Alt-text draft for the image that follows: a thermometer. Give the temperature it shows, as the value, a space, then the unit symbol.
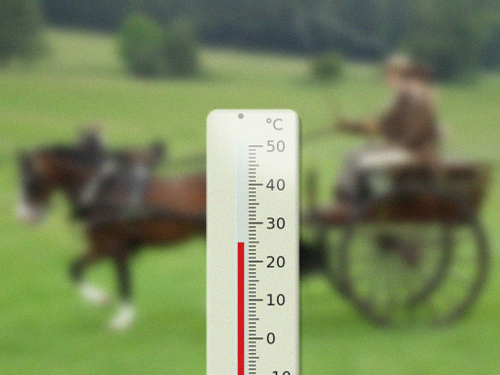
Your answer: 25 °C
